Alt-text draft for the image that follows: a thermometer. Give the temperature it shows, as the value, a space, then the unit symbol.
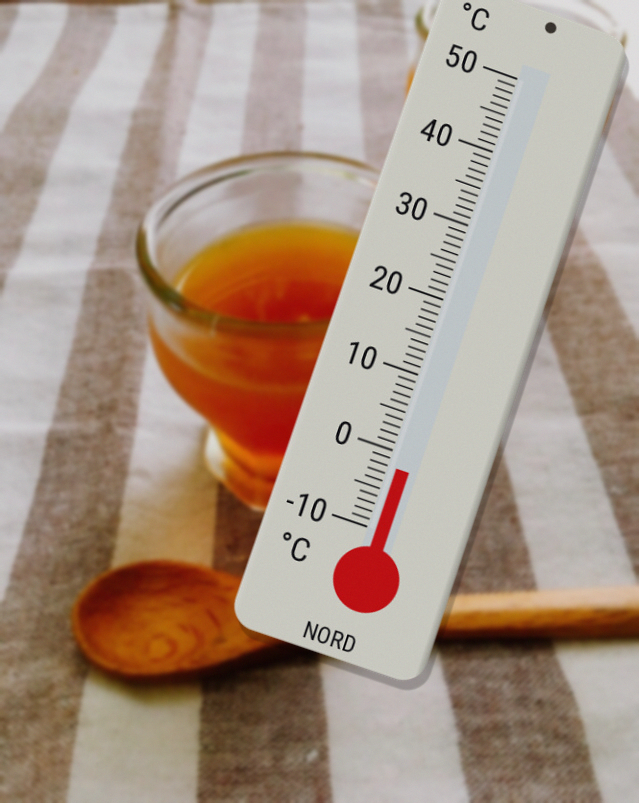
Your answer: -2 °C
